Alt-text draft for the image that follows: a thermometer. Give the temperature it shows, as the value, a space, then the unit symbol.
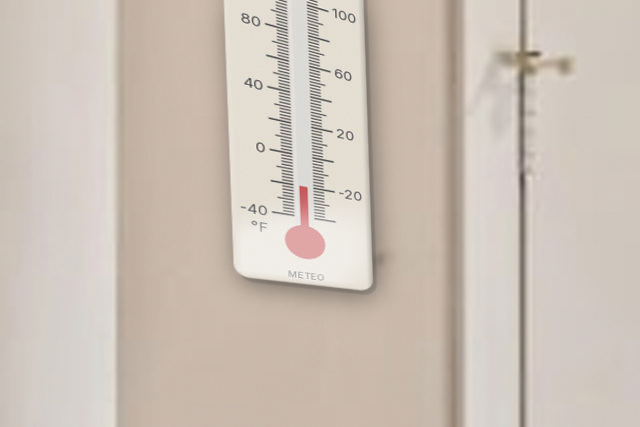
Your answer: -20 °F
